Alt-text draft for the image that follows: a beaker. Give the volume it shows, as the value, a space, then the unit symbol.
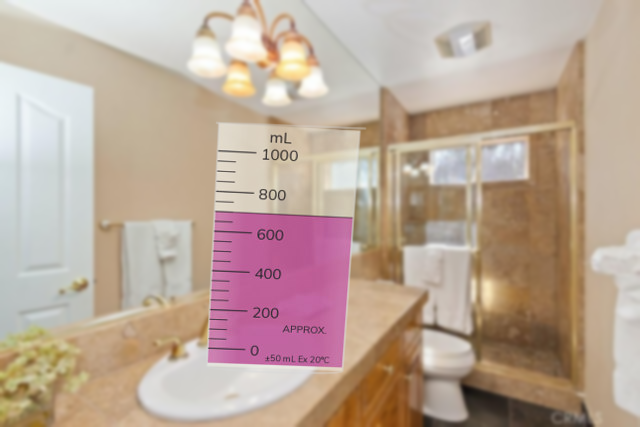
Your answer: 700 mL
